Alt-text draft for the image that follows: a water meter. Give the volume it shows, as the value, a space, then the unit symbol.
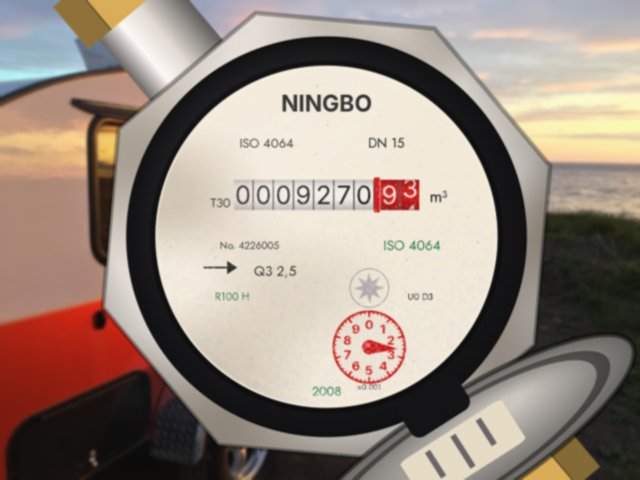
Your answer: 9270.932 m³
